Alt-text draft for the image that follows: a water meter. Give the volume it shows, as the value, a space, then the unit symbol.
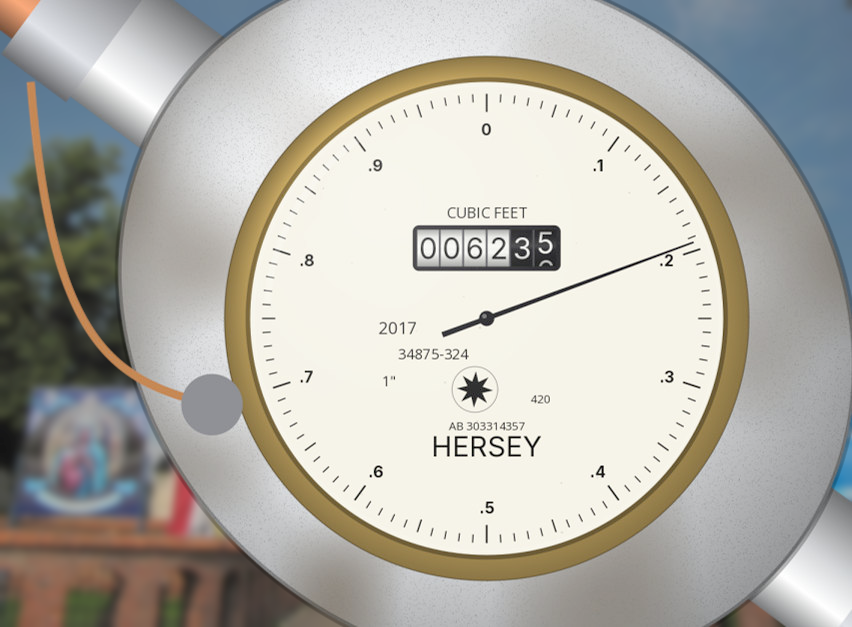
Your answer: 6235.19 ft³
